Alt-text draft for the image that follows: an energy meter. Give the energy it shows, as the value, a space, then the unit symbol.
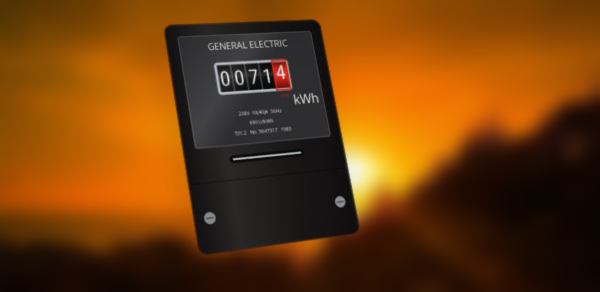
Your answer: 71.4 kWh
